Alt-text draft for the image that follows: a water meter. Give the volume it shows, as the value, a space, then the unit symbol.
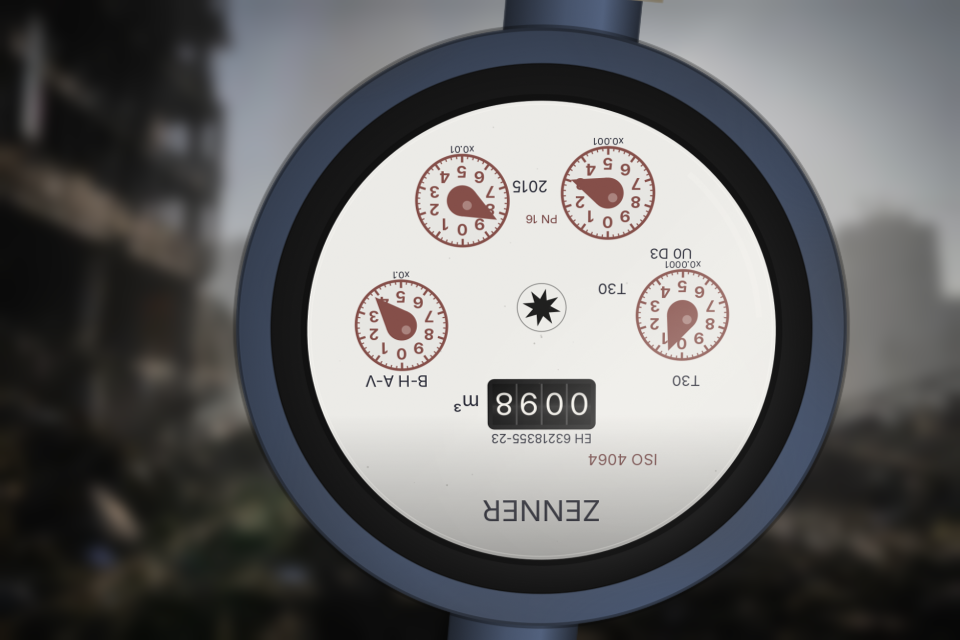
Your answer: 98.3830 m³
